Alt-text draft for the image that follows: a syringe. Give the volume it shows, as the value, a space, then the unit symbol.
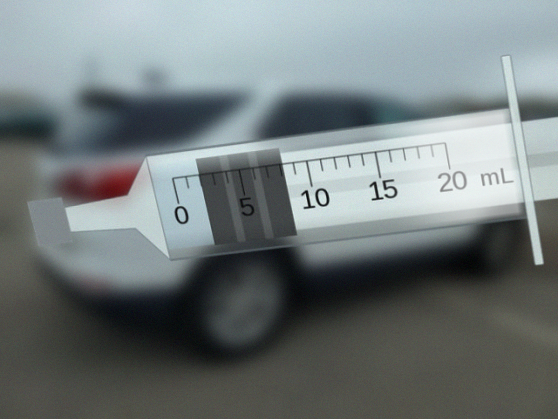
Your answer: 2 mL
